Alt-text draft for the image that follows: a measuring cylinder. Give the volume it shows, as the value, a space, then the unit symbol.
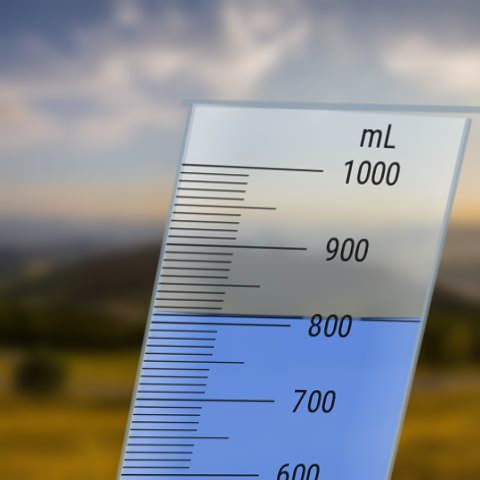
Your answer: 810 mL
